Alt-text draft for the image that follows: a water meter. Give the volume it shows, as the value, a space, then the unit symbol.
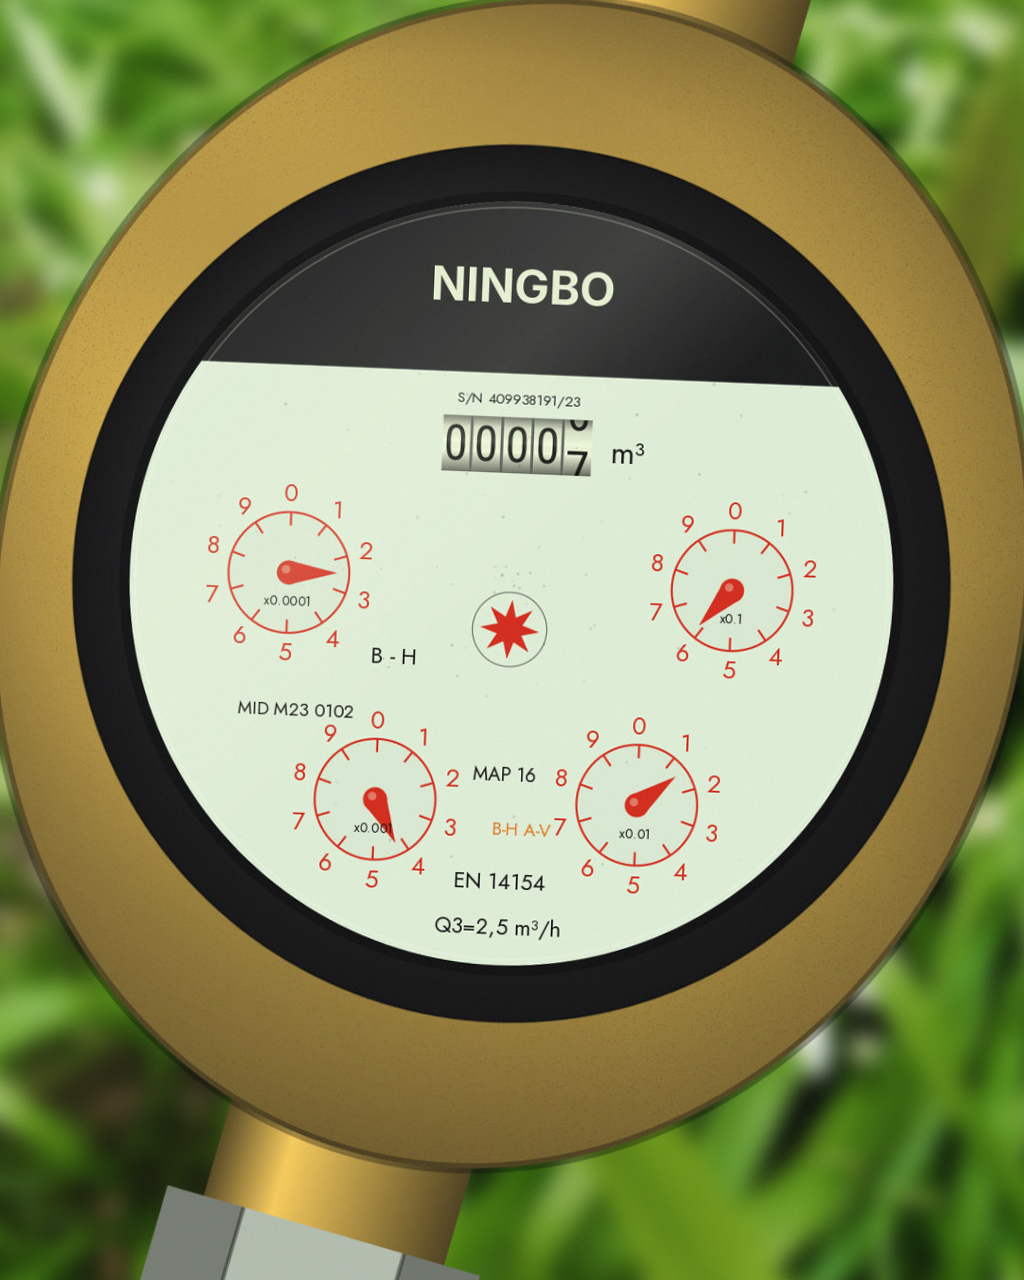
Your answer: 6.6142 m³
